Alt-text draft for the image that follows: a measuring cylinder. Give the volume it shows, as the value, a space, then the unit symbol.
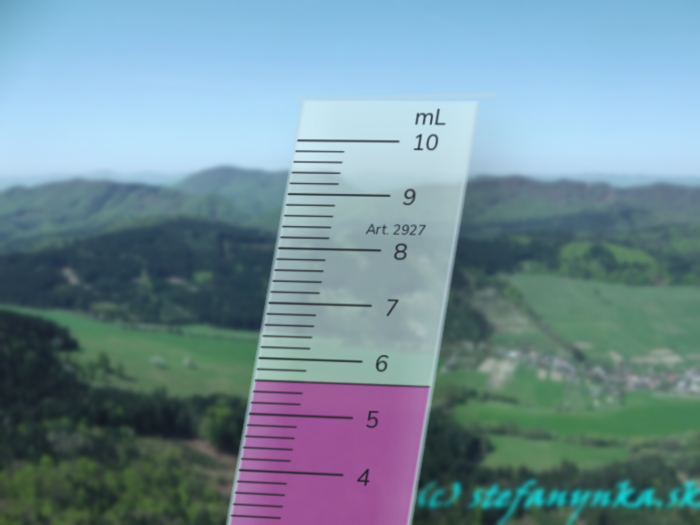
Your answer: 5.6 mL
